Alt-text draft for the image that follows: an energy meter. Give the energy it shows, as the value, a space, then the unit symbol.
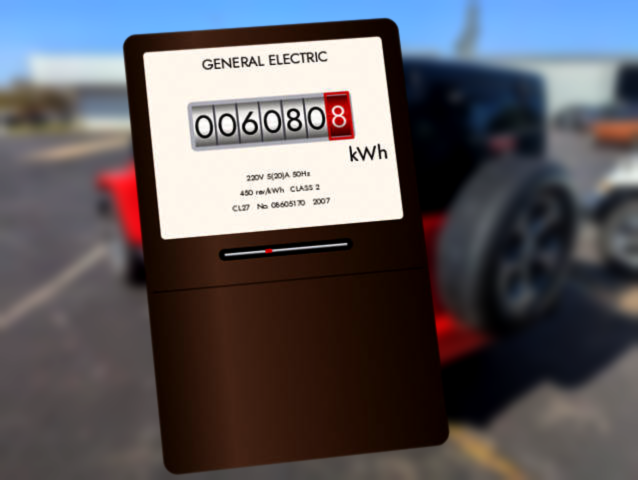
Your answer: 6080.8 kWh
